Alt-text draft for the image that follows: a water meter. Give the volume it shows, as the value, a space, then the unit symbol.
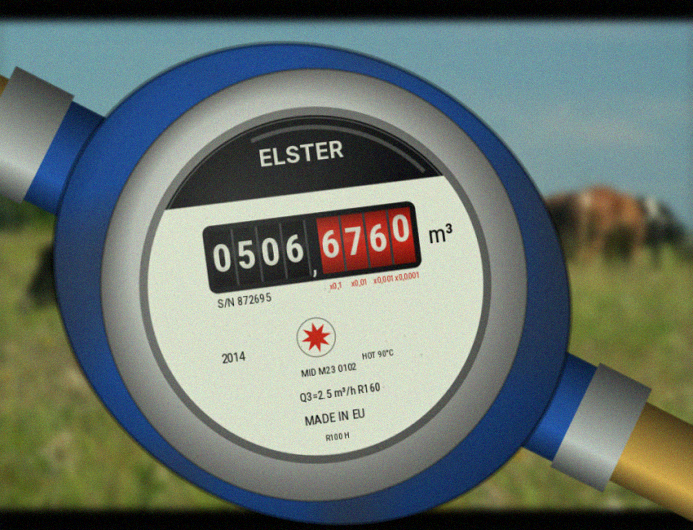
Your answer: 506.6760 m³
